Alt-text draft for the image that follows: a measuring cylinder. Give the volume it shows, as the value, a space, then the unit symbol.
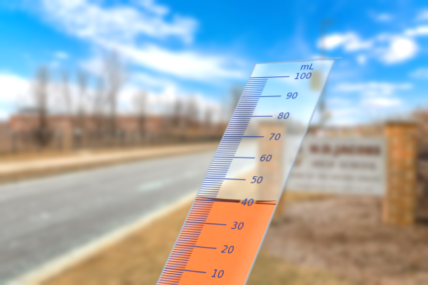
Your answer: 40 mL
